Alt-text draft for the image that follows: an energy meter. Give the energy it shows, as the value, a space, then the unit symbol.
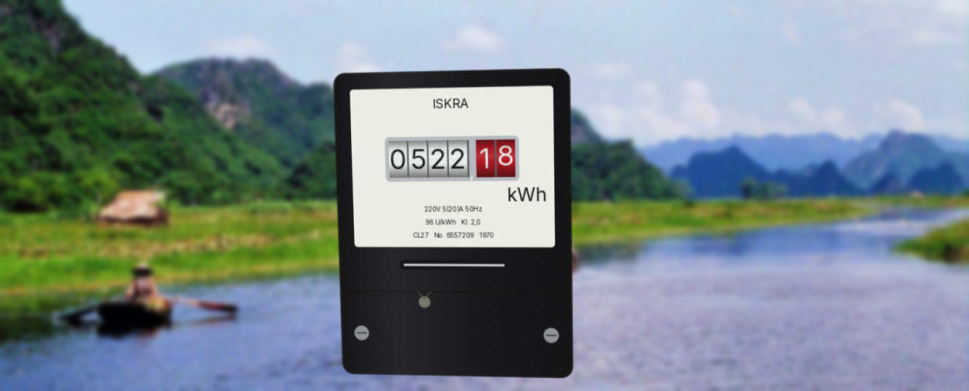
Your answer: 522.18 kWh
